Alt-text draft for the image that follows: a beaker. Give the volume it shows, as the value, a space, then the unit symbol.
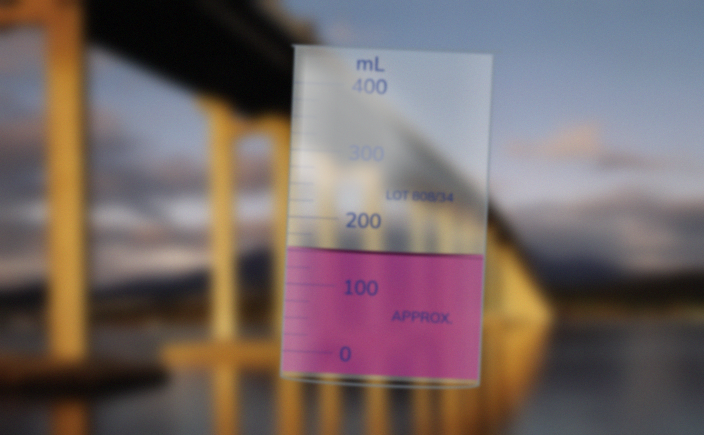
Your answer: 150 mL
